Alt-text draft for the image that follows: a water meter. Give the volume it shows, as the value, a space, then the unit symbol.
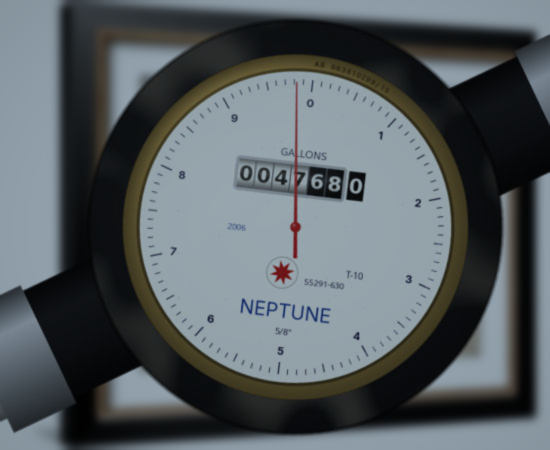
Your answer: 47679.8 gal
